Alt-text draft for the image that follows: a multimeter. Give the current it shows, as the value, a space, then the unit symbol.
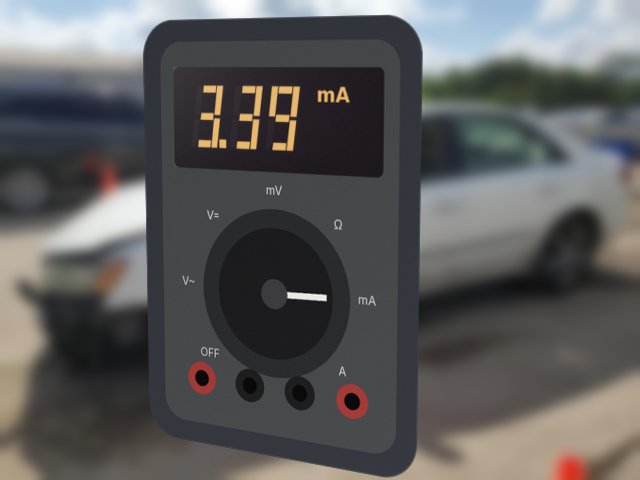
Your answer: 3.39 mA
